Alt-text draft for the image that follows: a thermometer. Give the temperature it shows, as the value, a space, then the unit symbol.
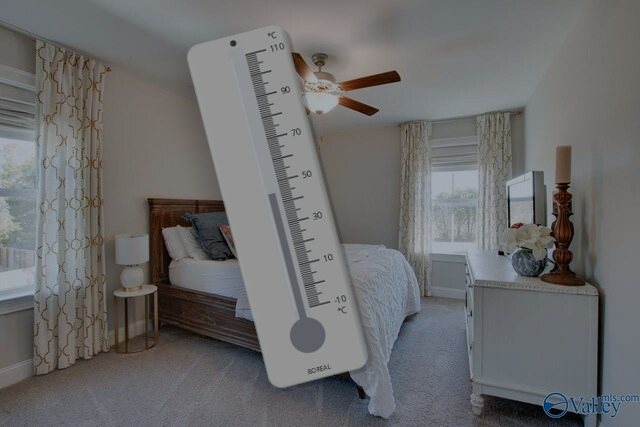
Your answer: 45 °C
